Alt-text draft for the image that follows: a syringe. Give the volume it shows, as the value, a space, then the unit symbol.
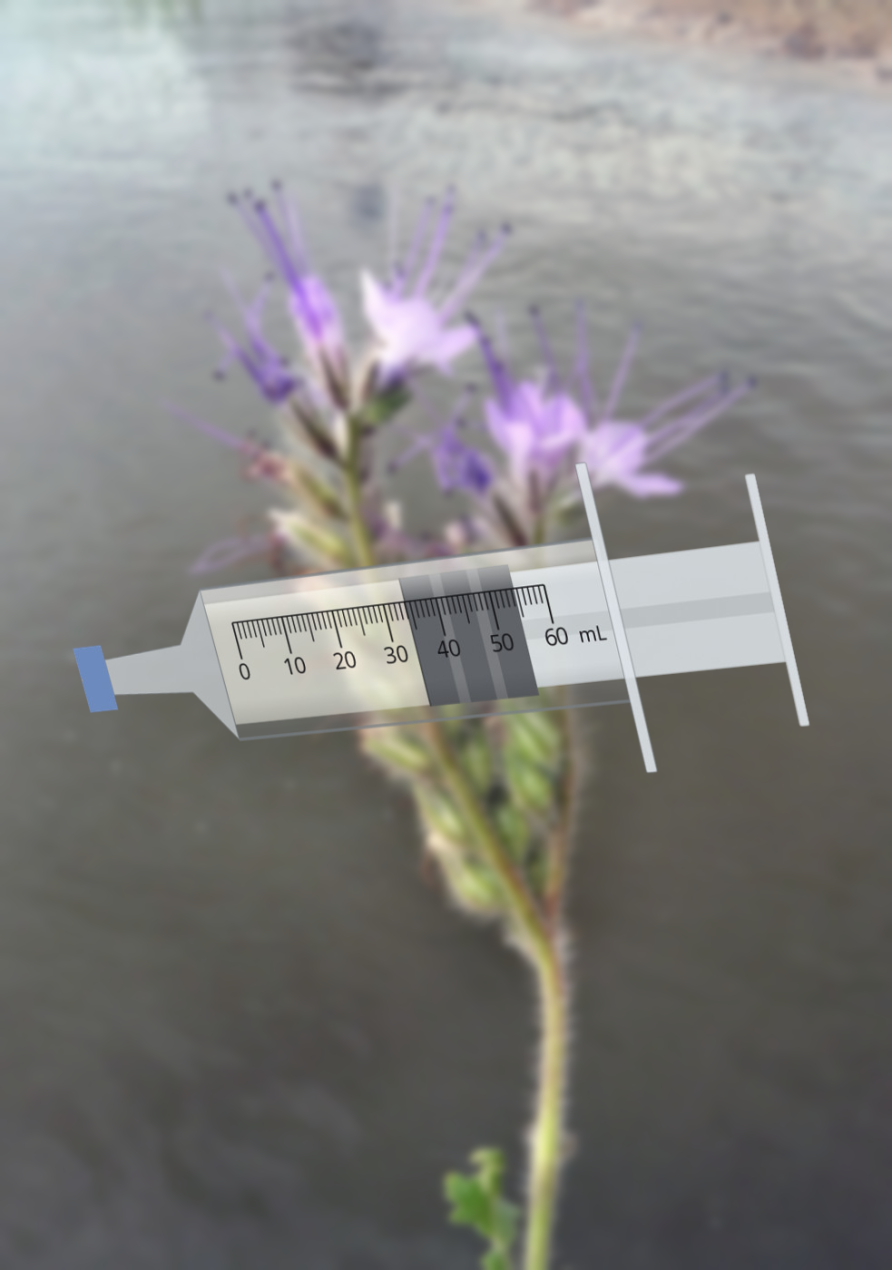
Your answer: 34 mL
